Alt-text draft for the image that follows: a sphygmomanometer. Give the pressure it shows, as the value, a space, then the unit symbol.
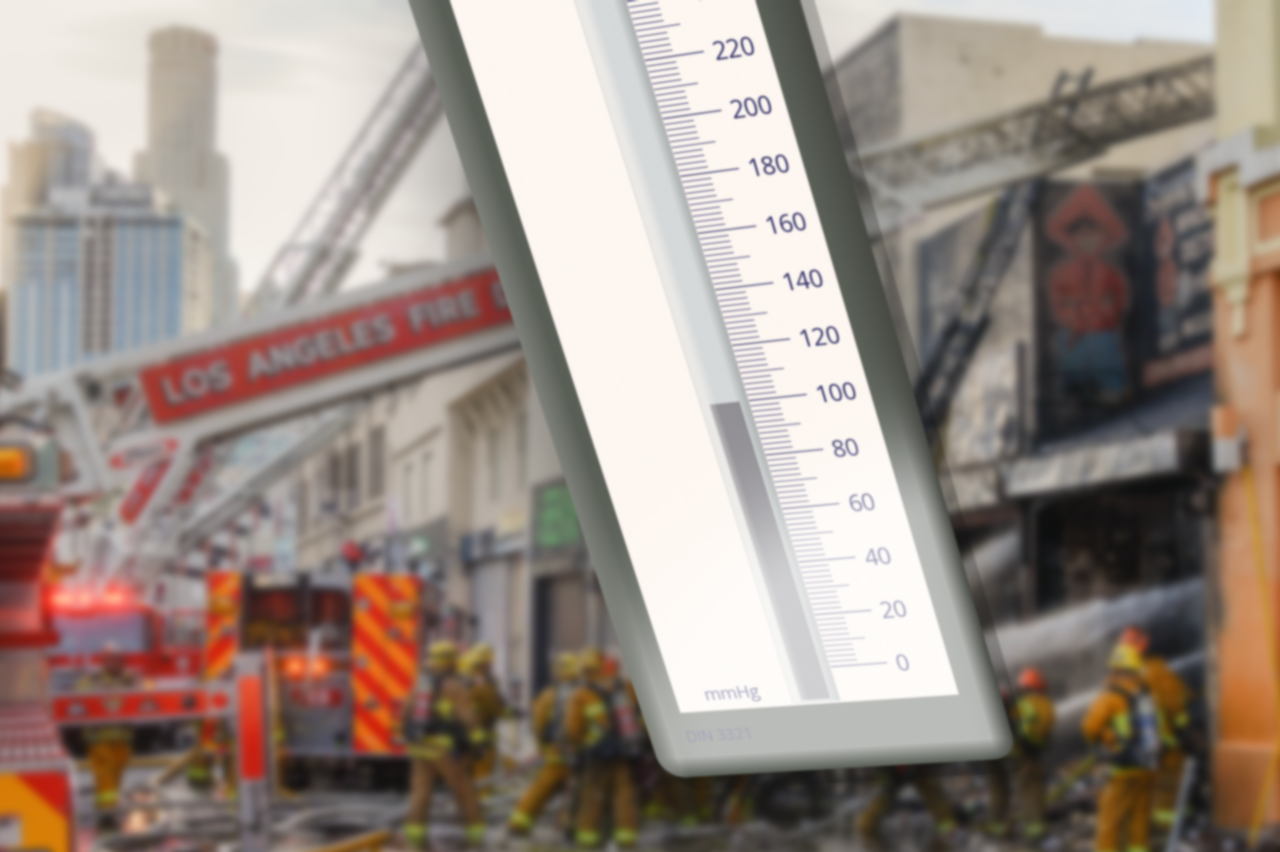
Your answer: 100 mmHg
